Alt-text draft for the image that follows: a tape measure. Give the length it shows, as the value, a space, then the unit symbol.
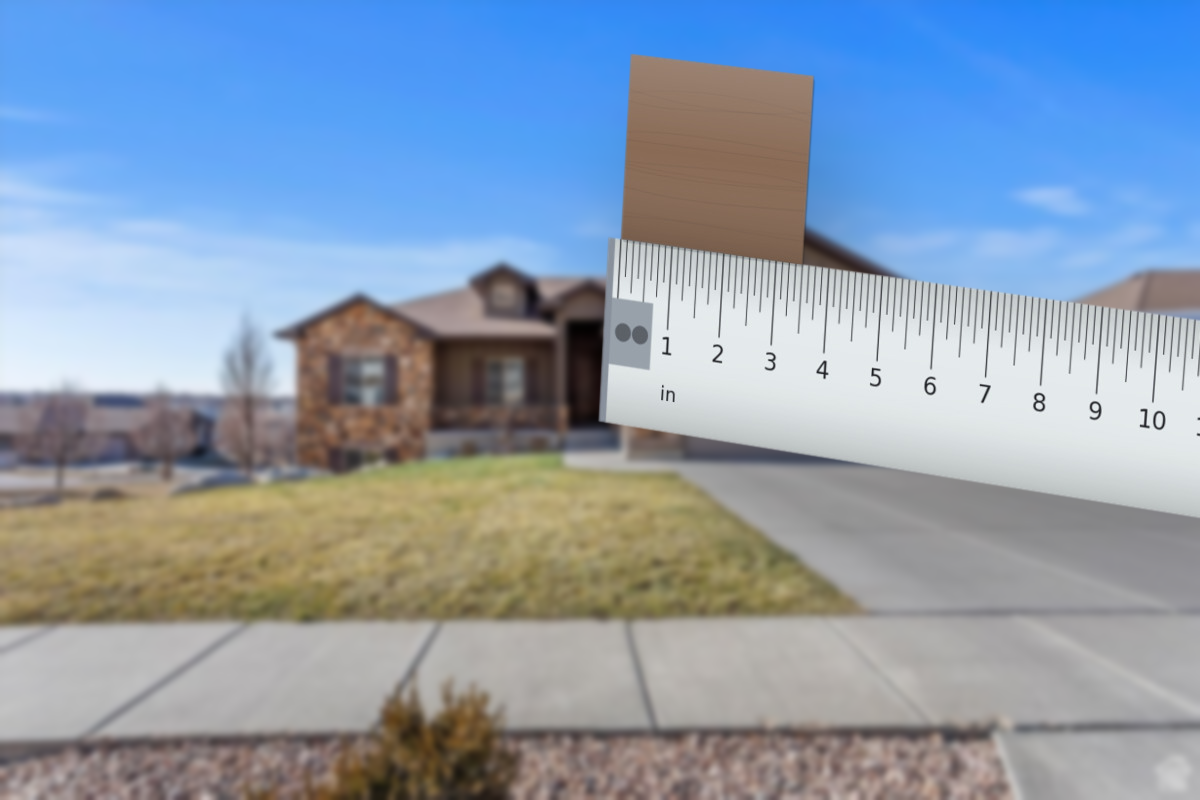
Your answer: 3.5 in
